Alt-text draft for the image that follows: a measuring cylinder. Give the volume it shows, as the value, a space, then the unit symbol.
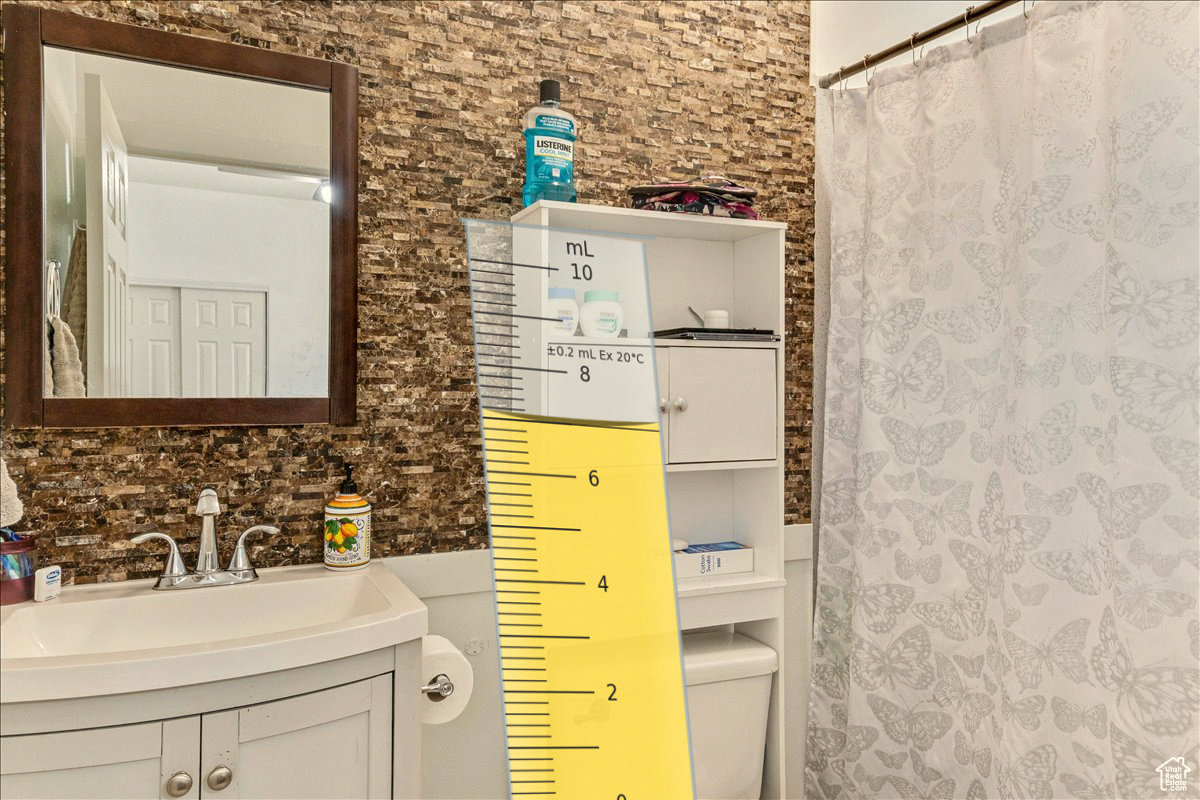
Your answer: 7 mL
